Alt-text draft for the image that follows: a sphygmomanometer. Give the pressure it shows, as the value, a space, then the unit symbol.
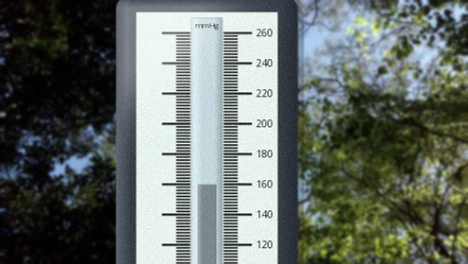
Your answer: 160 mmHg
